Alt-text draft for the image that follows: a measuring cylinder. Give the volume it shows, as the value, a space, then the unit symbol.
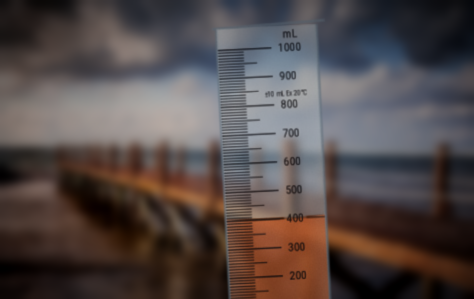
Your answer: 400 mL
